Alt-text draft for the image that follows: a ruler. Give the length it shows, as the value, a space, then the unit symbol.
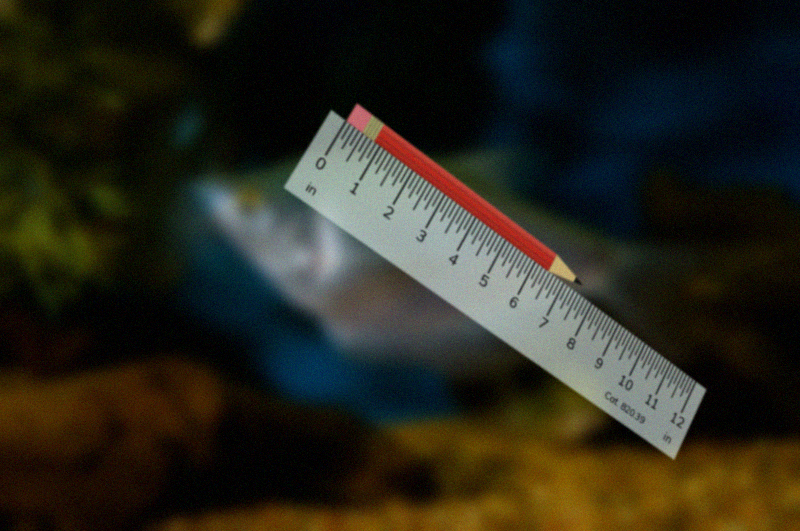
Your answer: 7.5 in
